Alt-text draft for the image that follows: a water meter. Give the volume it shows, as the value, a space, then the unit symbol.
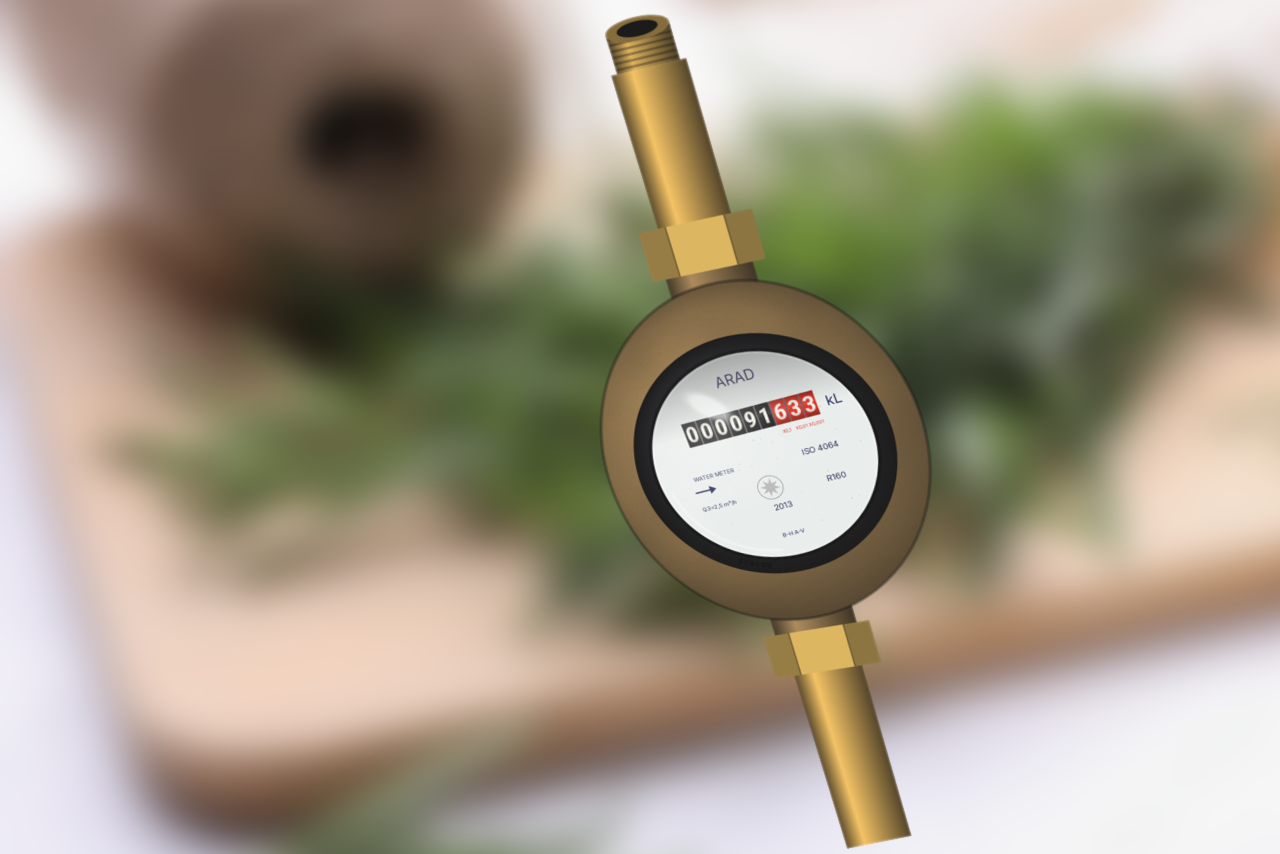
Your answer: 91.633 kL
